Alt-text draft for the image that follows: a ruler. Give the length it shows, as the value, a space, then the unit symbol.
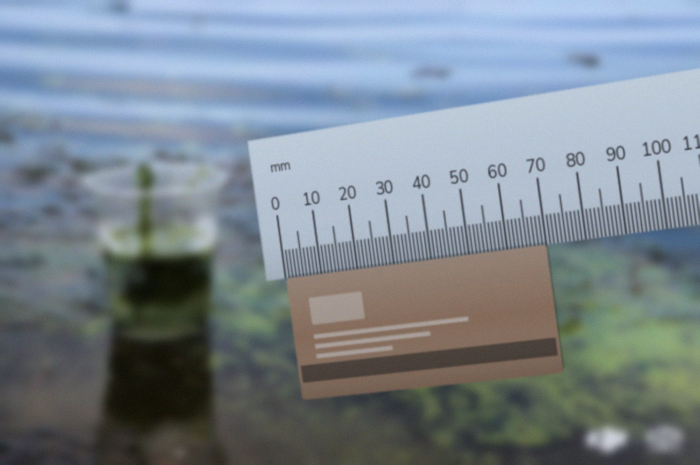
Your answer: 70 mm
